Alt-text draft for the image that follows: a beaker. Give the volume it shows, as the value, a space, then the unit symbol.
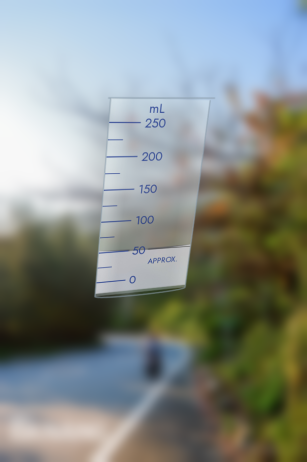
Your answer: 50 mL
